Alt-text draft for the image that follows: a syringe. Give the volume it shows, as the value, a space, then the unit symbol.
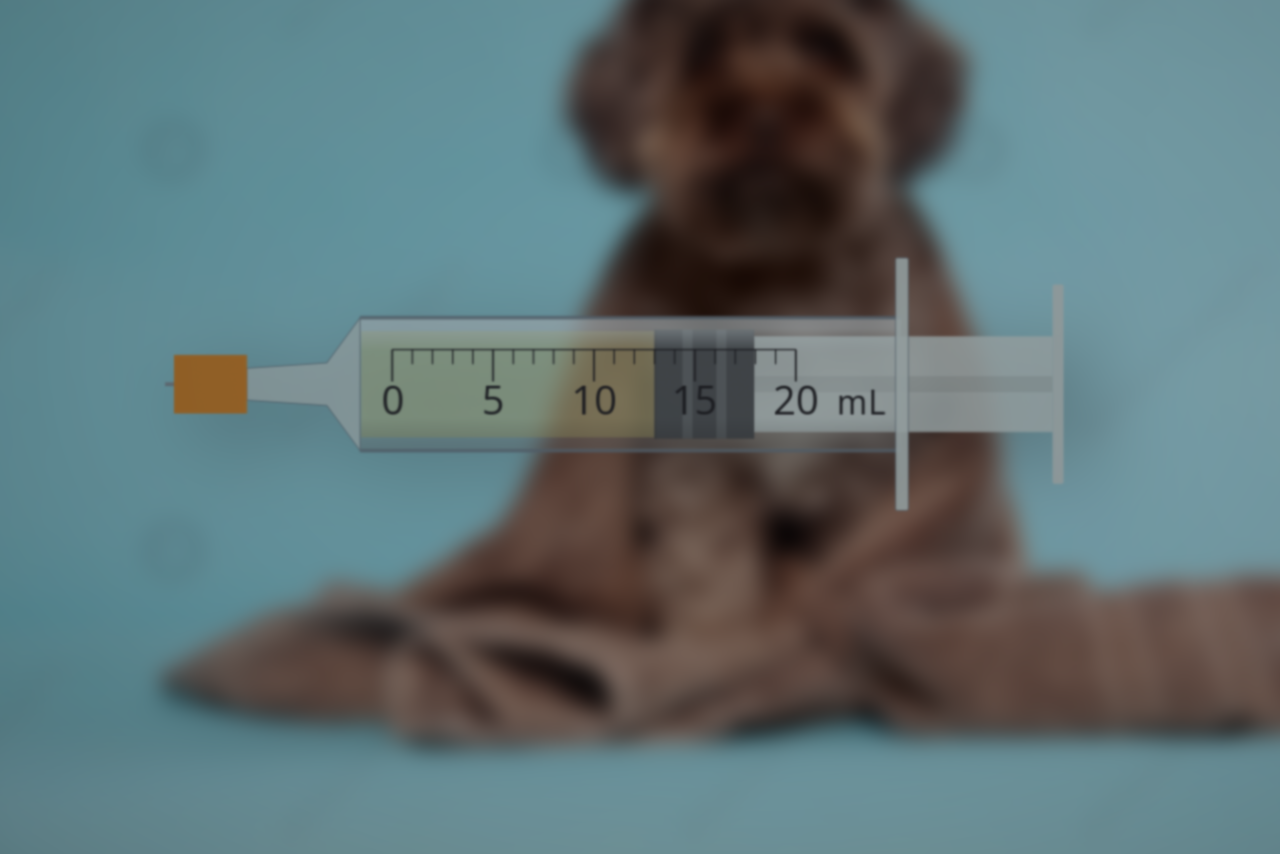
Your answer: 13 mL
